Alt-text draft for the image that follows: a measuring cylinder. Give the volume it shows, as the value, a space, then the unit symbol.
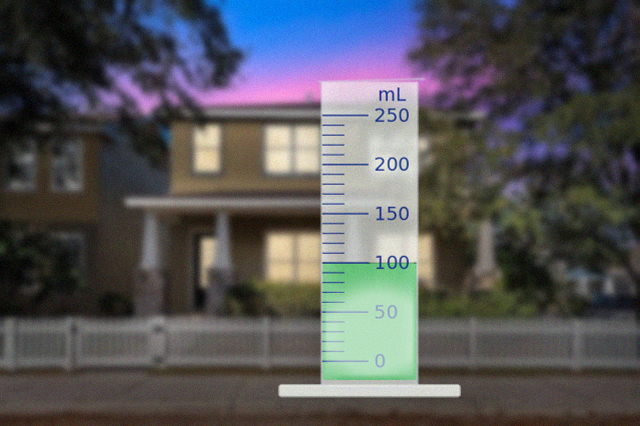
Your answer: 100 mL
